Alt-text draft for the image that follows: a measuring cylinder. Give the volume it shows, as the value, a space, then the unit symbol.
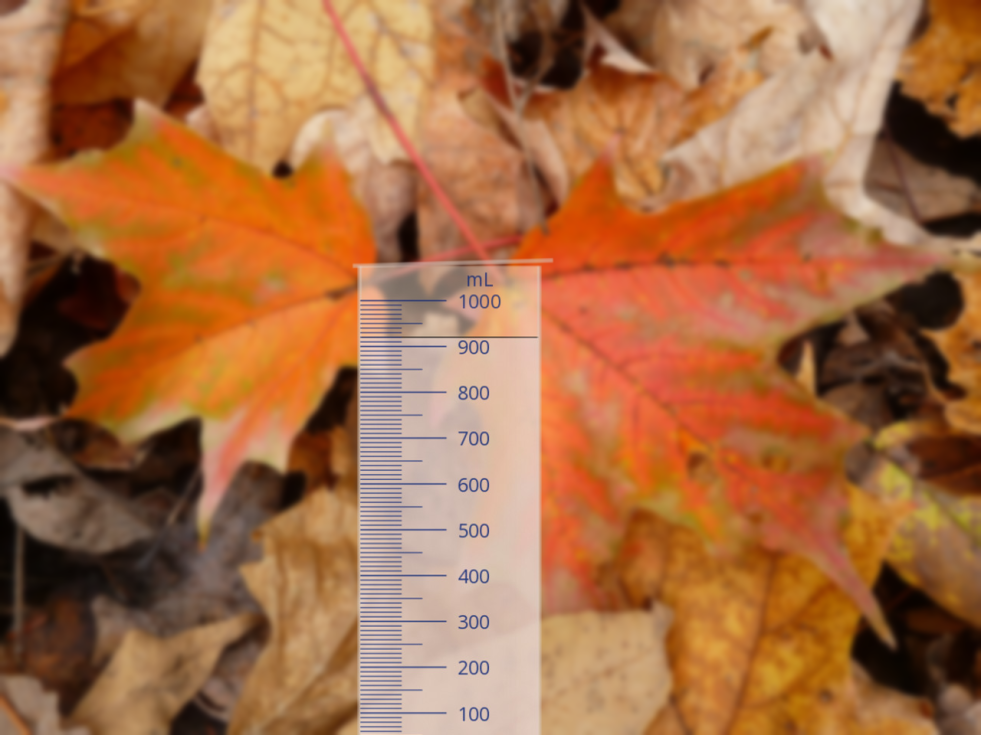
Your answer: 920 mL
